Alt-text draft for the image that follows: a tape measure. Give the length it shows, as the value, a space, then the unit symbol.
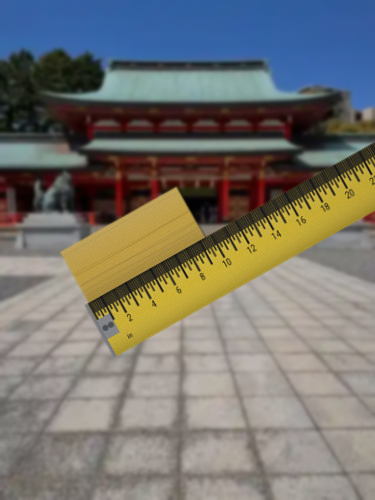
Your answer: 9.5 in
